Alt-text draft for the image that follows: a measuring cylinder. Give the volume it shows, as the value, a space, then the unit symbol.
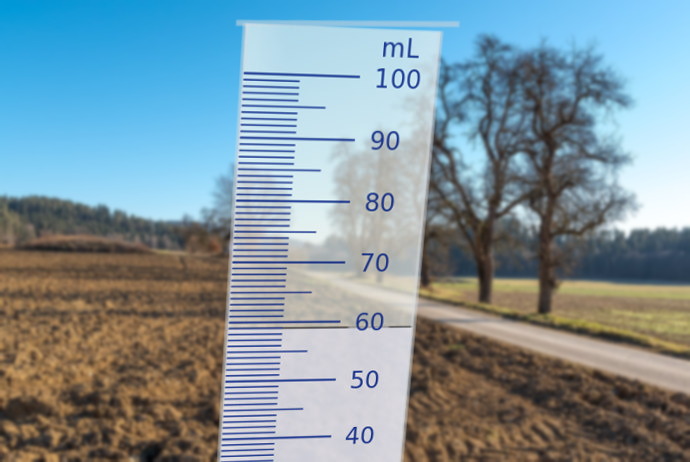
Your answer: 59 mL
